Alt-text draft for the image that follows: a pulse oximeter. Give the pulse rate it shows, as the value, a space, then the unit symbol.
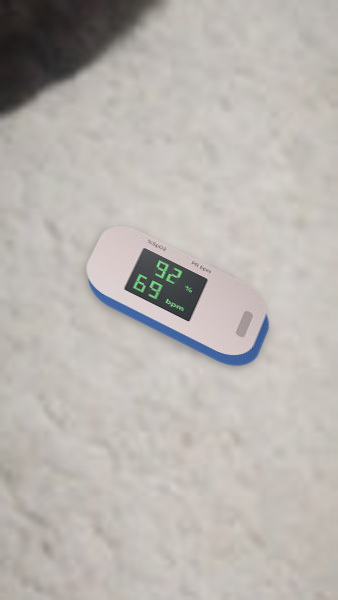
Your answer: 69 bpm
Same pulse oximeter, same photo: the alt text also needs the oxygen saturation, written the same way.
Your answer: 92 %
